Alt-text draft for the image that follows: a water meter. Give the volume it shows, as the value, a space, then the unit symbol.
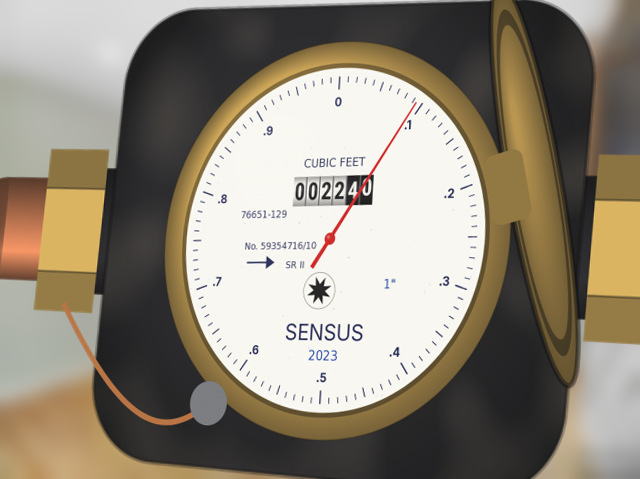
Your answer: 2240.09 ft³
